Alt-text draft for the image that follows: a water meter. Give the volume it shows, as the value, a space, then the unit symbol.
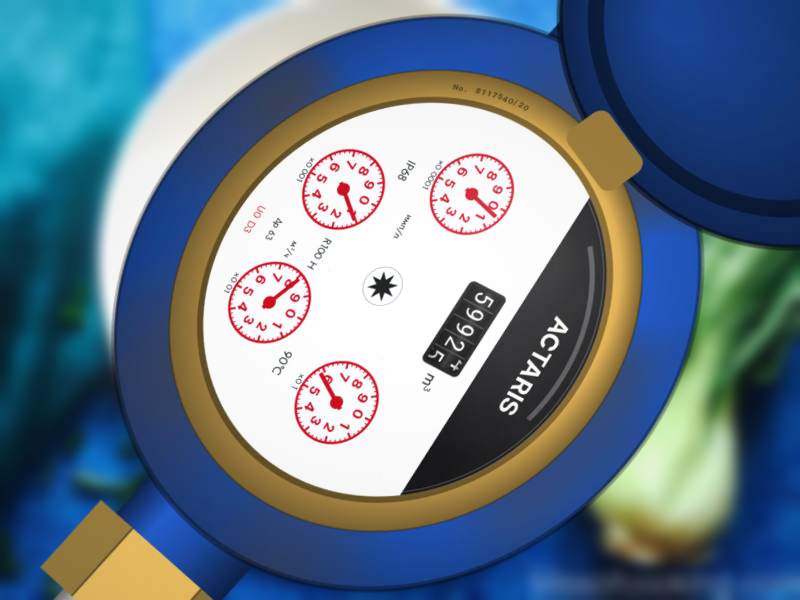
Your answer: 59924.5810 m³
